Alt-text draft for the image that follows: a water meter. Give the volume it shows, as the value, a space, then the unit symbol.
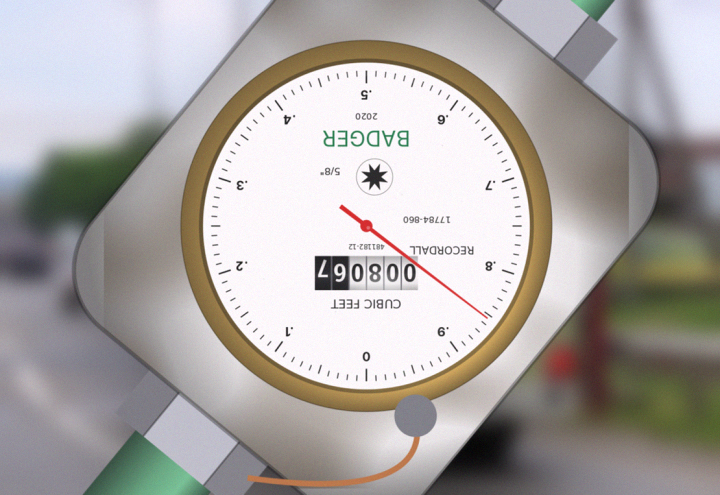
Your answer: 8066.85 ft³
